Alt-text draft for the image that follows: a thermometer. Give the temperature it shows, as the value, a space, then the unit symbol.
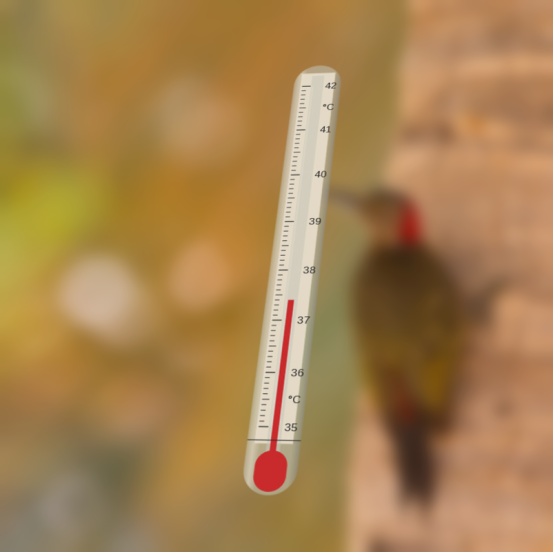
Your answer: 37.4 °C
